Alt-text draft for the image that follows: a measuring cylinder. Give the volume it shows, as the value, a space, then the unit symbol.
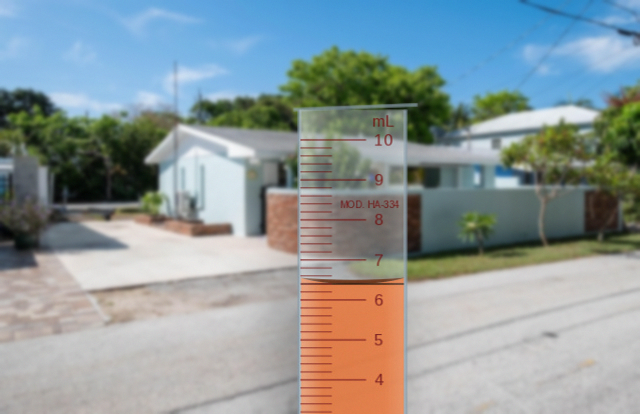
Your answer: 6.4 mL
